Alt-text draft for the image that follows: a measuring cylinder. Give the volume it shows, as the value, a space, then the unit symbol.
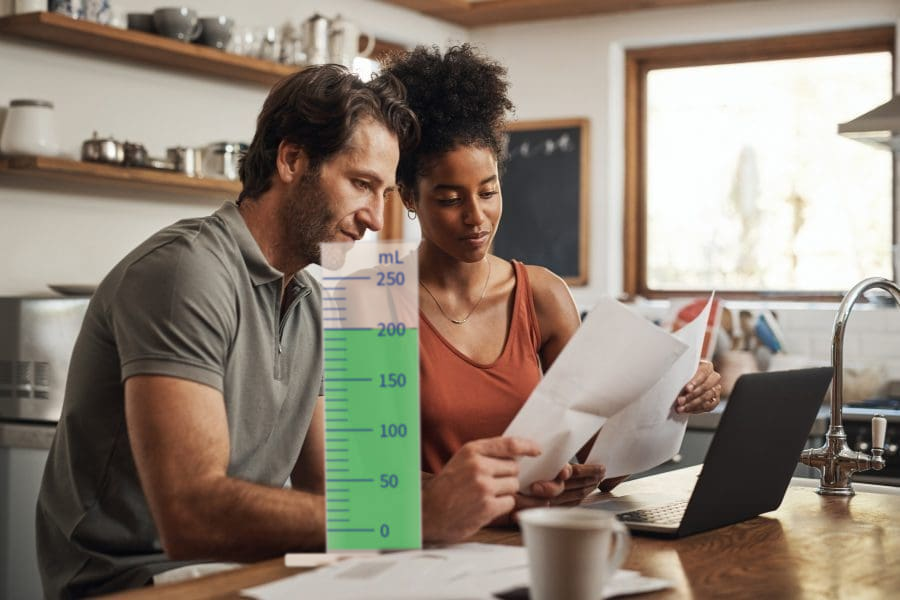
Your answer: 200 mL
